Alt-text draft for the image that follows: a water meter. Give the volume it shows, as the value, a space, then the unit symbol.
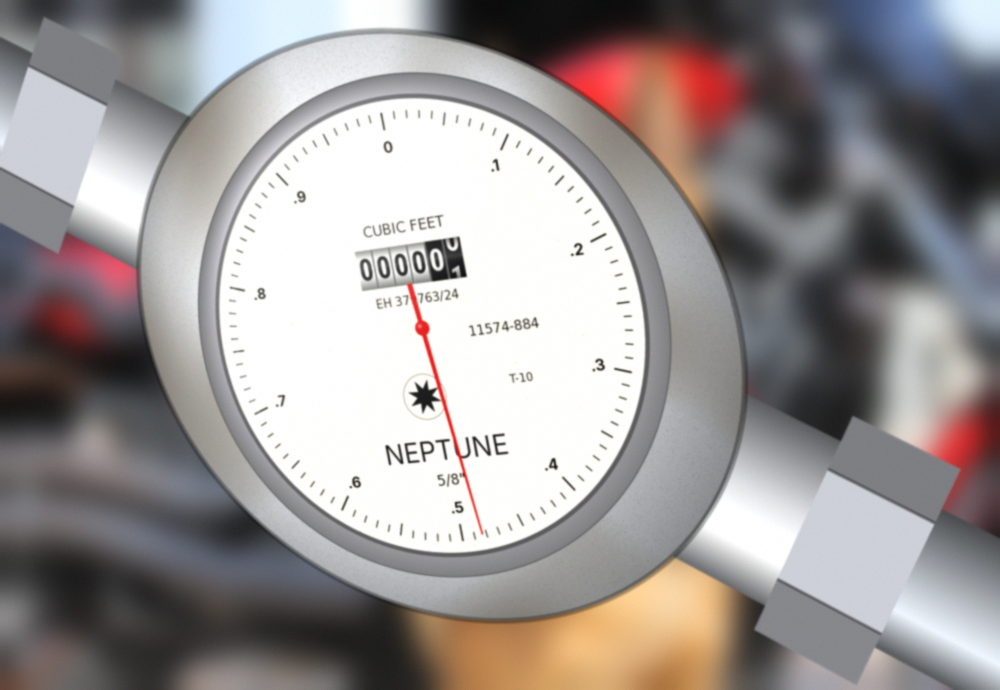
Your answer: 0.48 ft³
